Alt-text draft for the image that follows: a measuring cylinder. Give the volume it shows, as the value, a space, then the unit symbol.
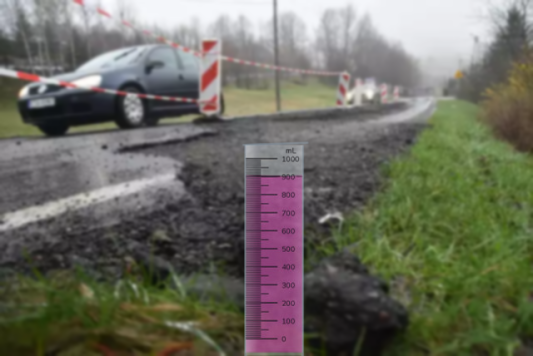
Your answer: 900 mL
